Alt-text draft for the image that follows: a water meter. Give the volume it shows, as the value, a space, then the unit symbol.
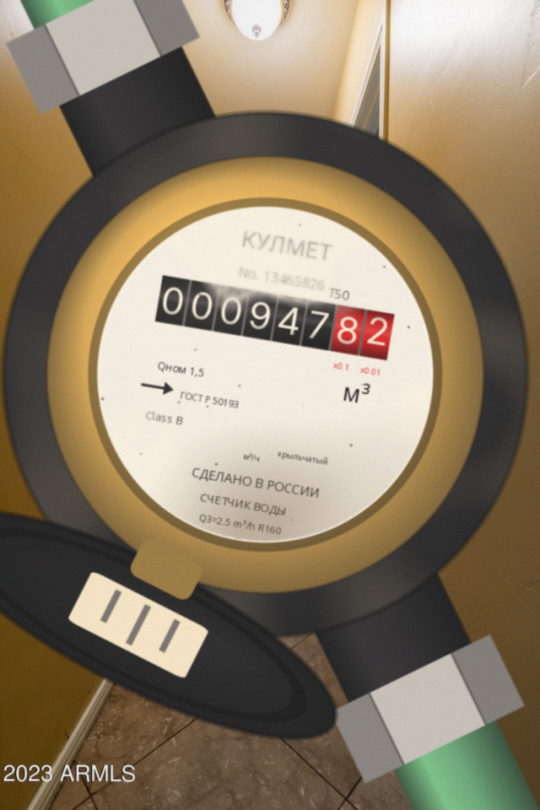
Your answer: 947.82 m³
